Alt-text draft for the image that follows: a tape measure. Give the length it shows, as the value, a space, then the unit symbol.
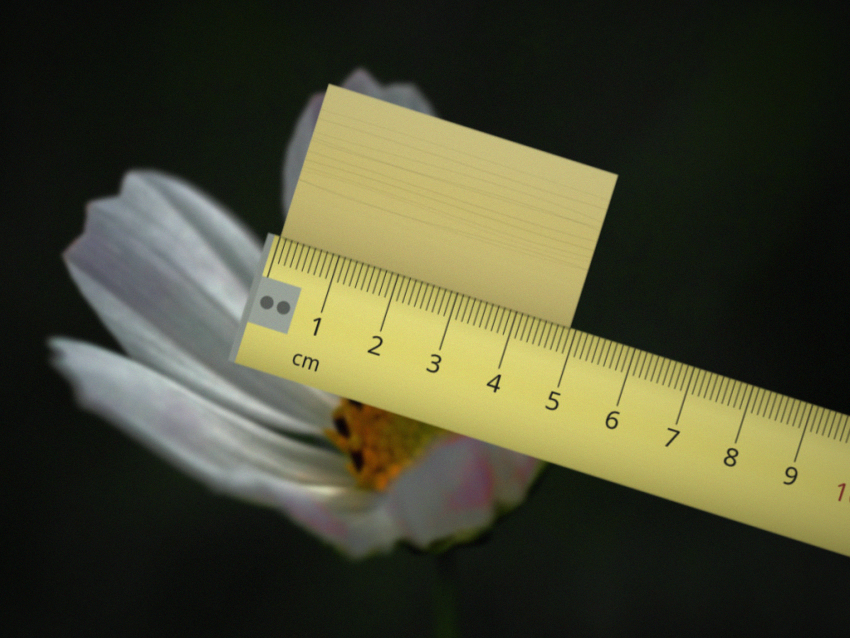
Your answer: 4.9 cm
